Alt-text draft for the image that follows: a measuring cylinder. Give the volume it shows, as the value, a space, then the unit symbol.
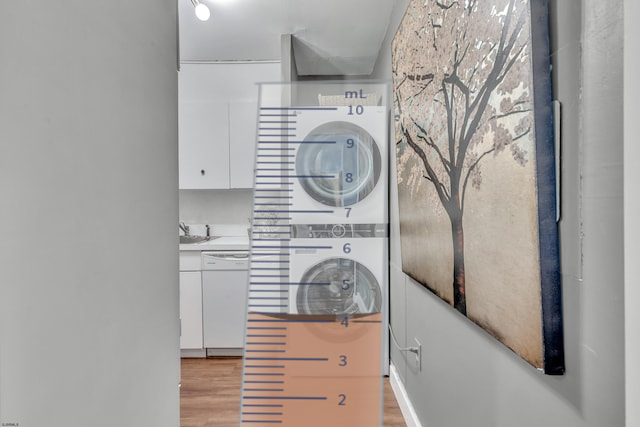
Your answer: 4 mL
